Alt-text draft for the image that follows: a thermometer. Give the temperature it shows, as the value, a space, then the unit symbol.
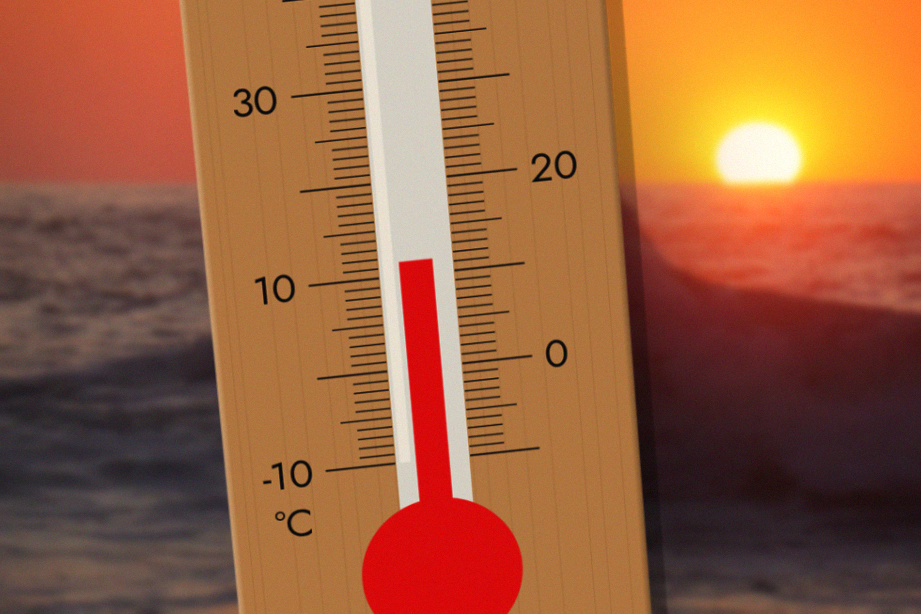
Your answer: 11.5 °C
